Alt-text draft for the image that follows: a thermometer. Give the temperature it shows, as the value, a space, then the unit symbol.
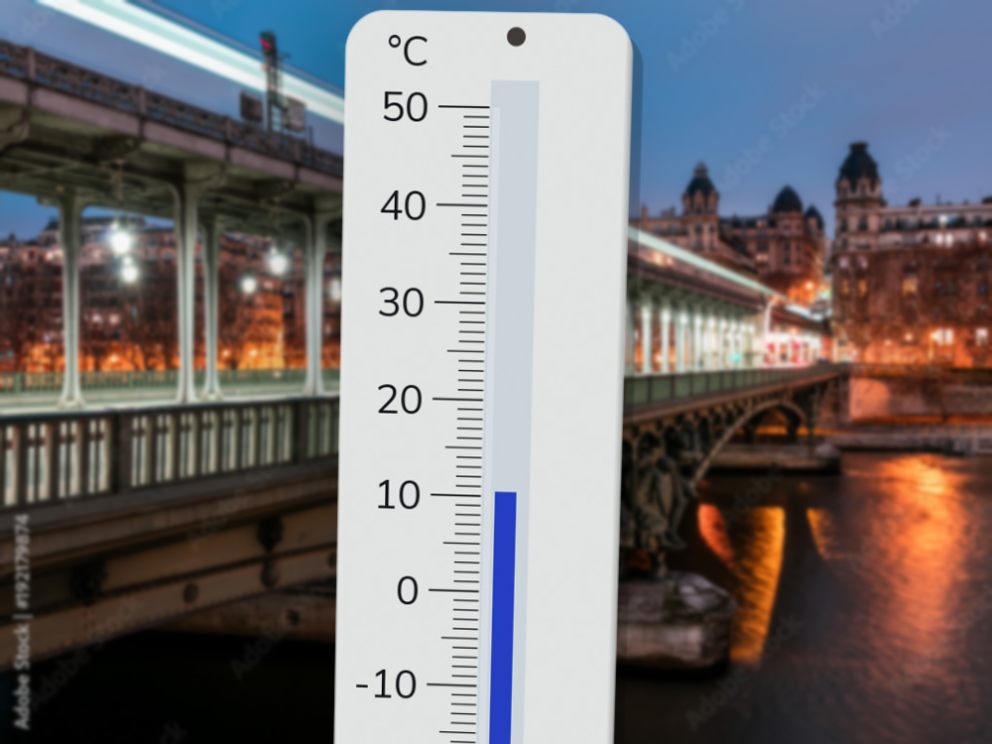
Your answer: 10.5 °C
